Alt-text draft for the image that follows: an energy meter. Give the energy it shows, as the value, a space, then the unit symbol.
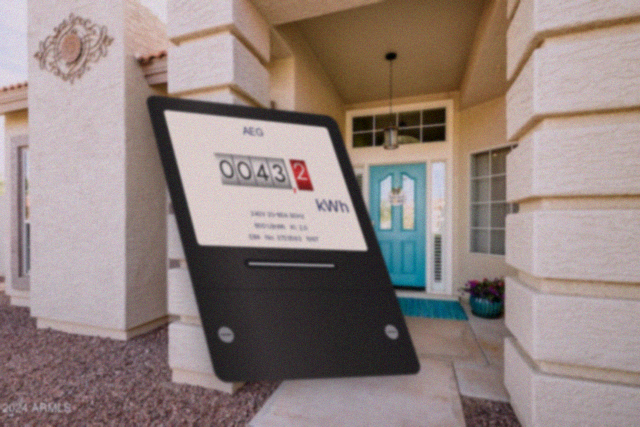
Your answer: 43.2 kWh
